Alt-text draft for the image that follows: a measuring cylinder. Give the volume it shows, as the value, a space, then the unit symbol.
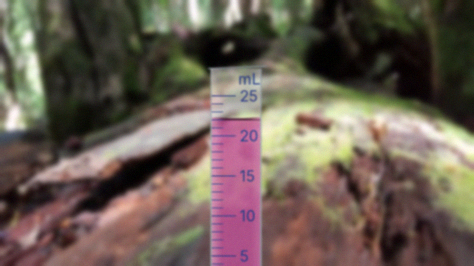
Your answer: 22 mL
